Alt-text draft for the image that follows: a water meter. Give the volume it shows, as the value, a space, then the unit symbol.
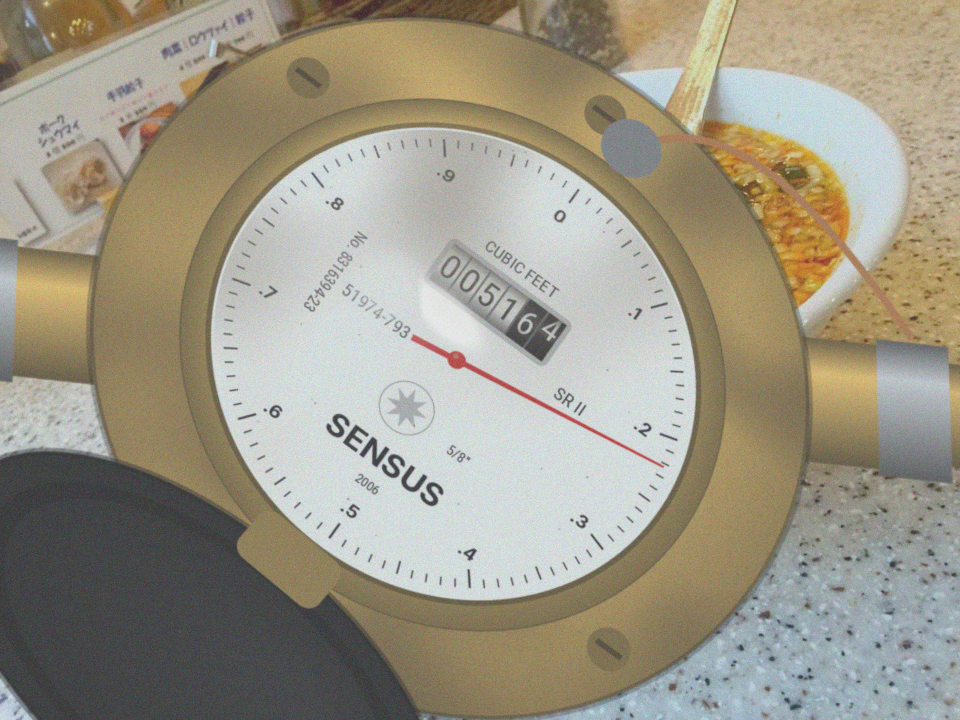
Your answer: 5164.22 ft³
